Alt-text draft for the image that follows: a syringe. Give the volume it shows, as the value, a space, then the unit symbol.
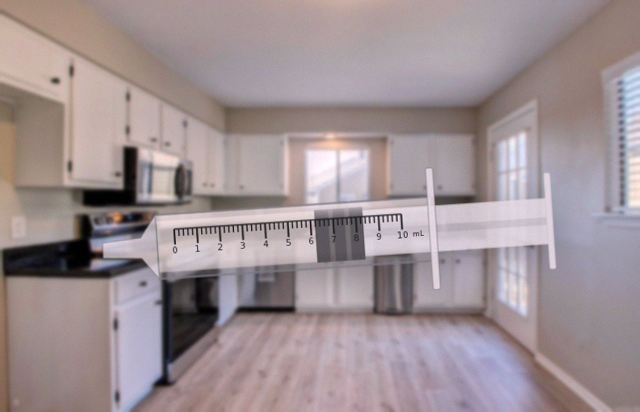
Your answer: 6.2 mL
